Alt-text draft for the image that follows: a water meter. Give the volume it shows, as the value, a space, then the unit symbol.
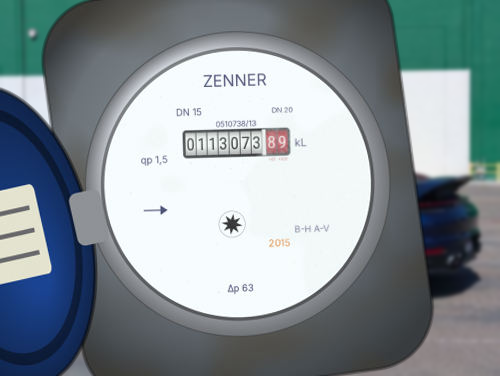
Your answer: 113073.89 kL
